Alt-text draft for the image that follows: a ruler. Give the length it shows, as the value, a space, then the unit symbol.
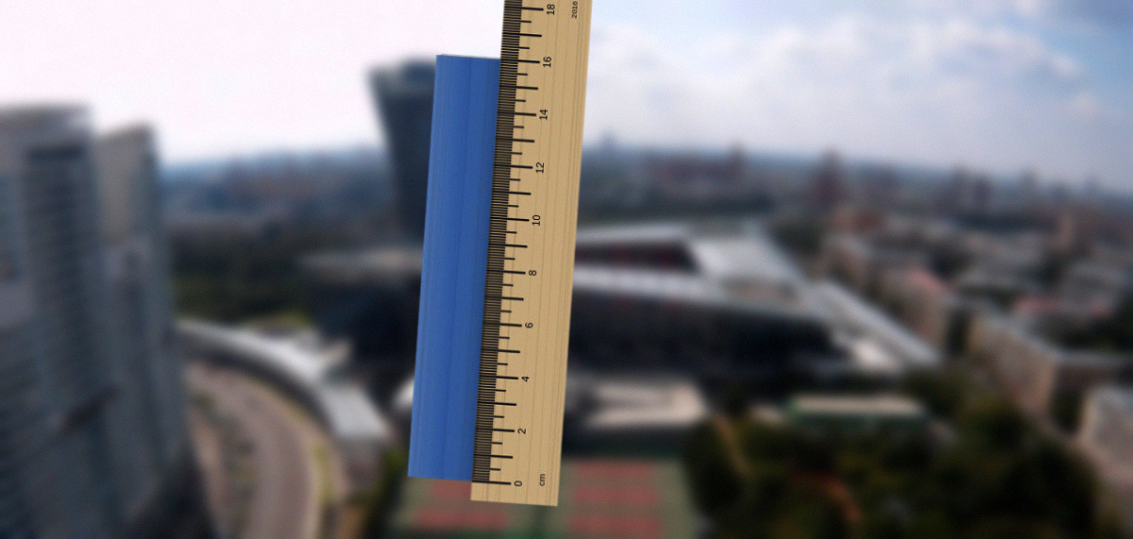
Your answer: 16 cm
